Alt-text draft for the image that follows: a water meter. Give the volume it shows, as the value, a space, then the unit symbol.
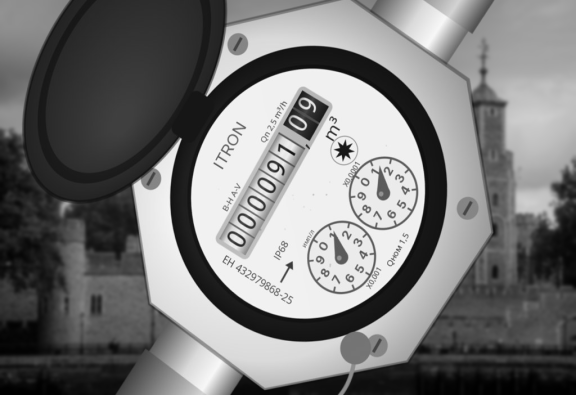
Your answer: 91.0911 m³
